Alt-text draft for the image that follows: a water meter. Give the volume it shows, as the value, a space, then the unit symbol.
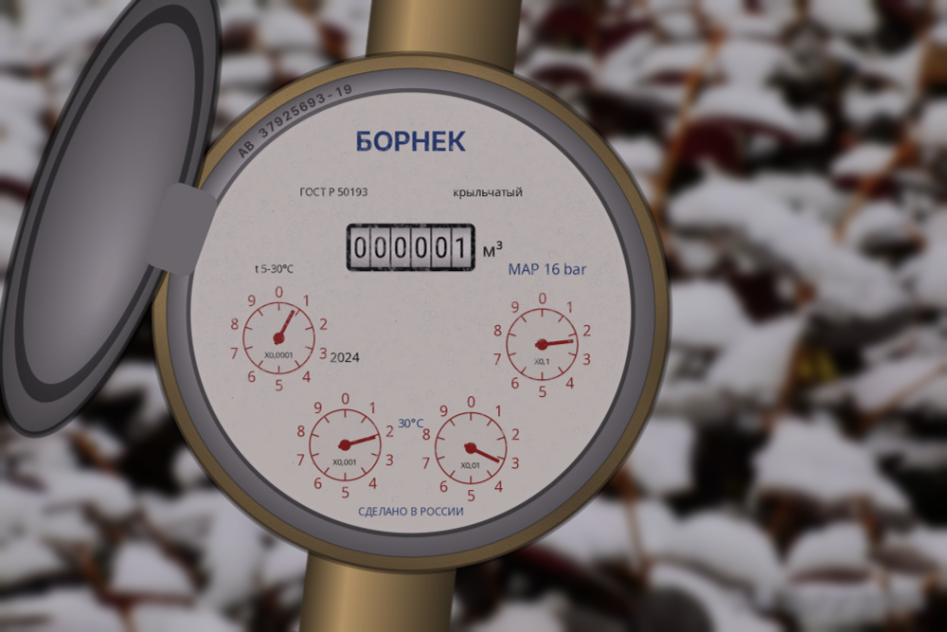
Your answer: 1.2320 m³
